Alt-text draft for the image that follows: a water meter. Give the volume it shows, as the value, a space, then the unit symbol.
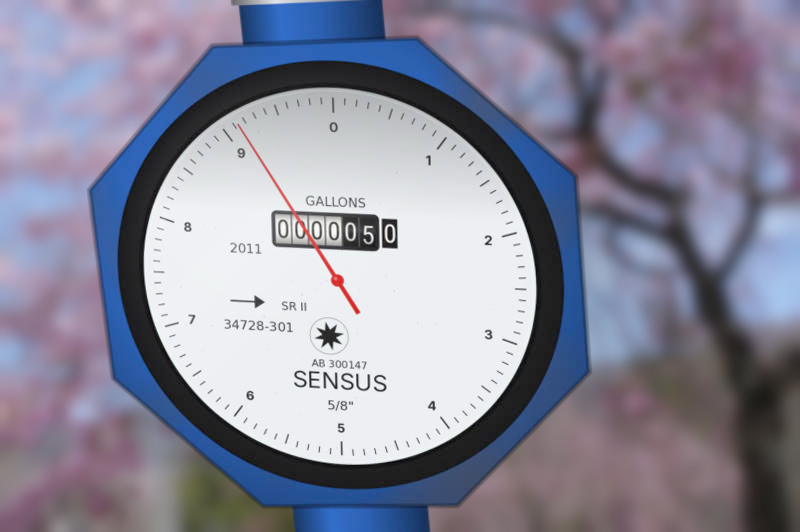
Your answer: 49.1 gal
